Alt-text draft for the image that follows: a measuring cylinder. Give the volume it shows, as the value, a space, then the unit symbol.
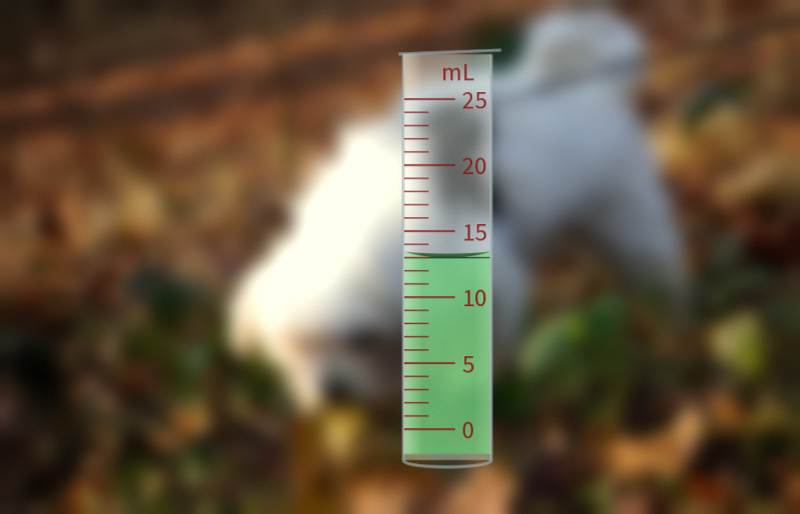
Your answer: 13 mL
